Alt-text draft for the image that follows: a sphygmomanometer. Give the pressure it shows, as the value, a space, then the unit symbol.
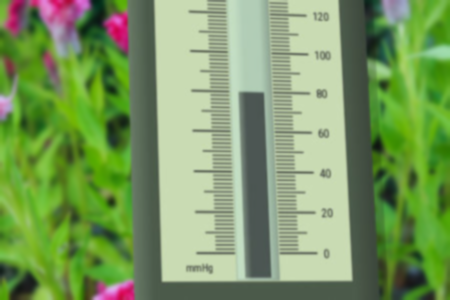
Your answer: 80 mmHg
